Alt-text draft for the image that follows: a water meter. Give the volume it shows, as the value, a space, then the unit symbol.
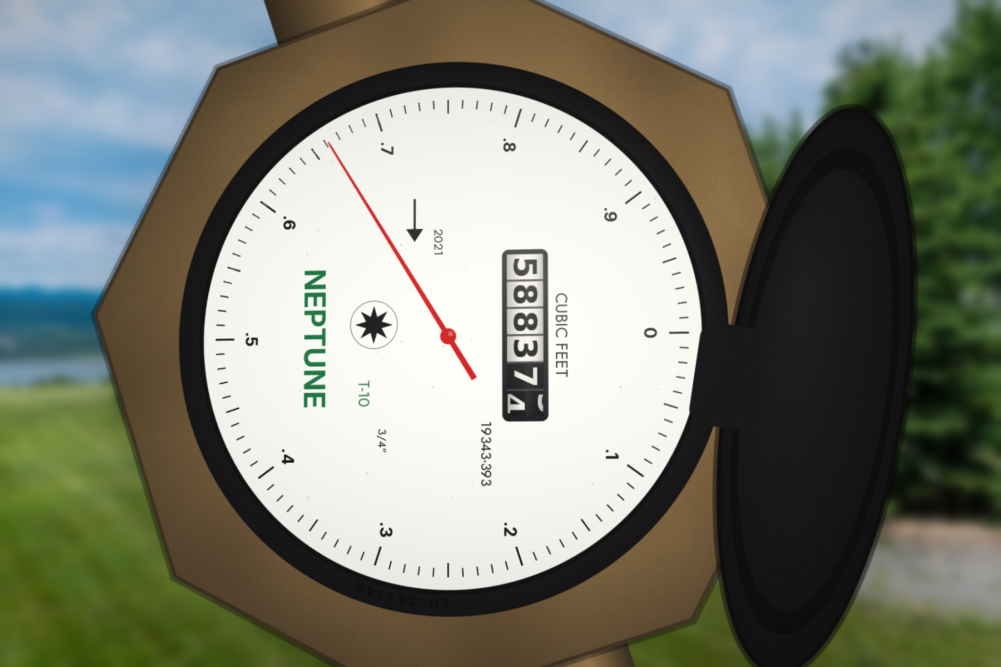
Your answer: 588373.66 ft³
